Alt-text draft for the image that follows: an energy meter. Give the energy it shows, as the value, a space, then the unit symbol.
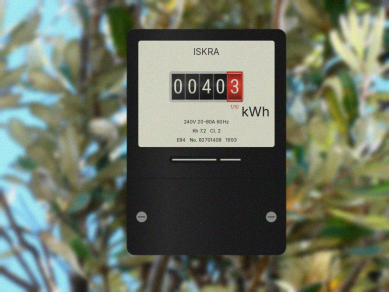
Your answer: 40.3 kWh
